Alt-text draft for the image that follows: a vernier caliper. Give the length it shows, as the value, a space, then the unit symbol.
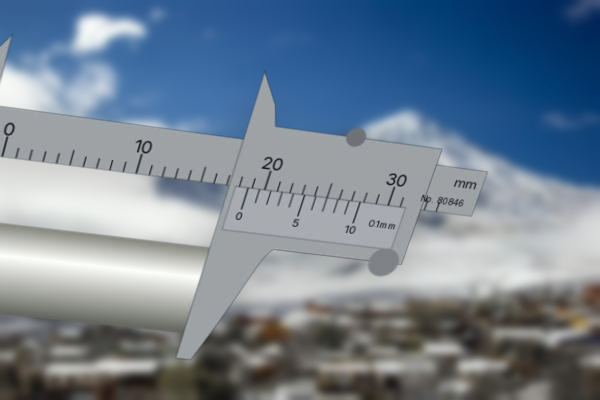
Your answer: 18.7 mm
